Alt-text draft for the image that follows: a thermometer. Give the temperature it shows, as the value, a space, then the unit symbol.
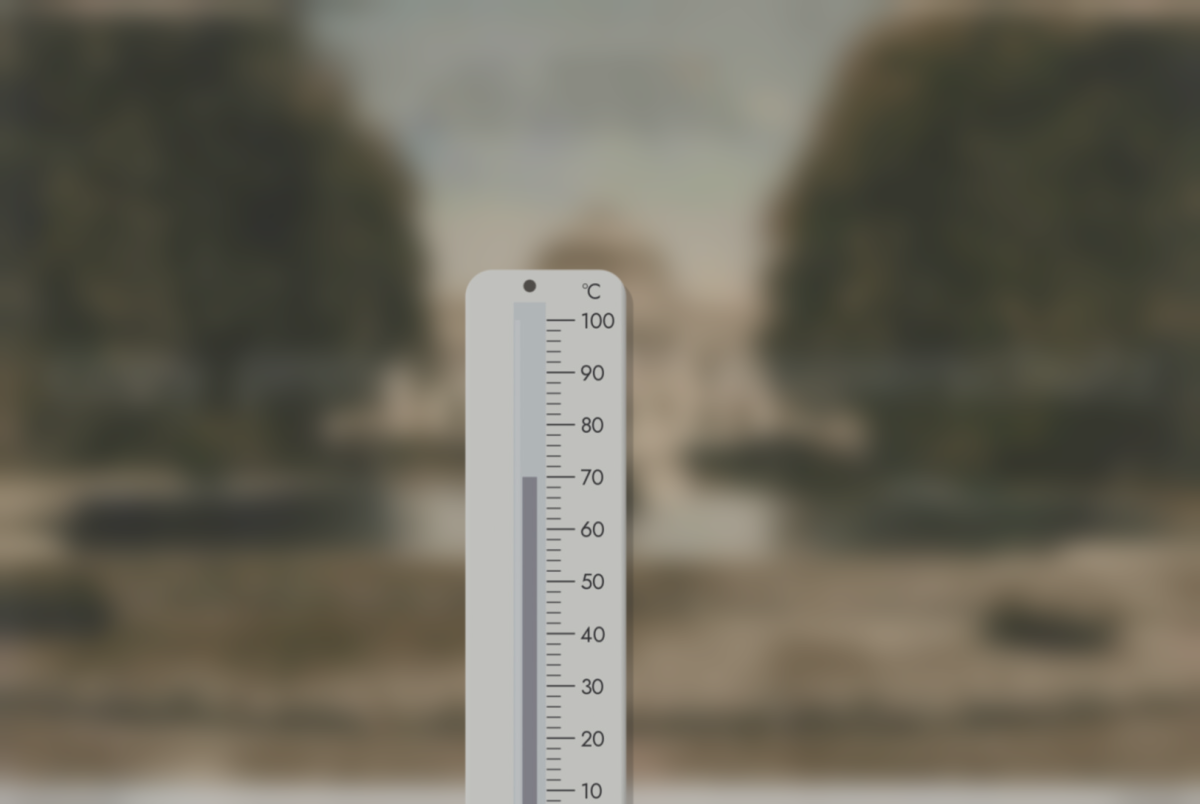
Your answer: 70 °C
